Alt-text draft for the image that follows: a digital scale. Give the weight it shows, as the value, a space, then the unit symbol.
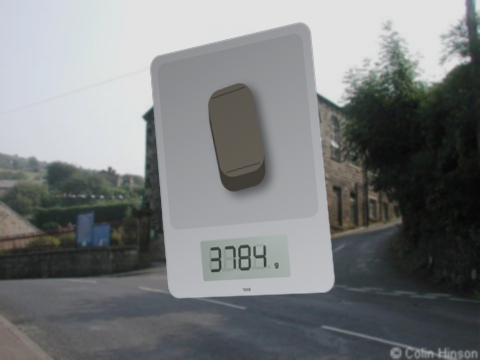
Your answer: 3784 g
